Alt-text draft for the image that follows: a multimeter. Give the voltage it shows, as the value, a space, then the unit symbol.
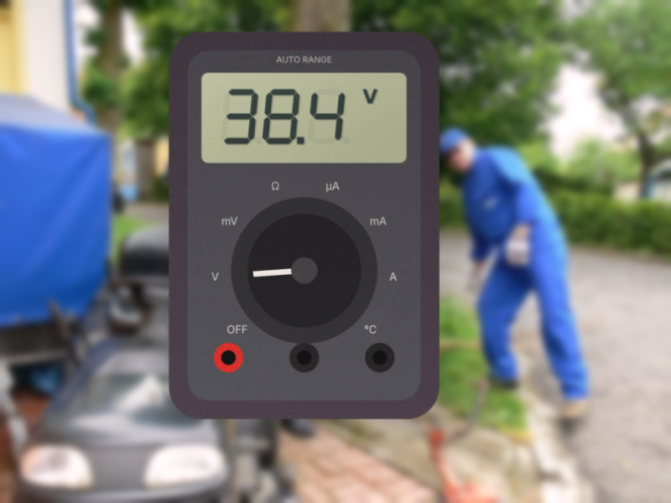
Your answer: 38.4 V
